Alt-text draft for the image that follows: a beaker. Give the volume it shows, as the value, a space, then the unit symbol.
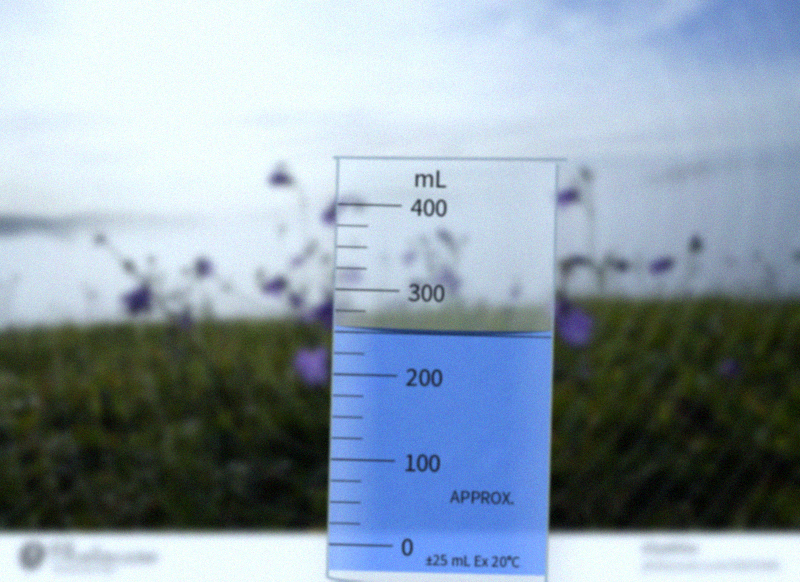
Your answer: 250 mL
